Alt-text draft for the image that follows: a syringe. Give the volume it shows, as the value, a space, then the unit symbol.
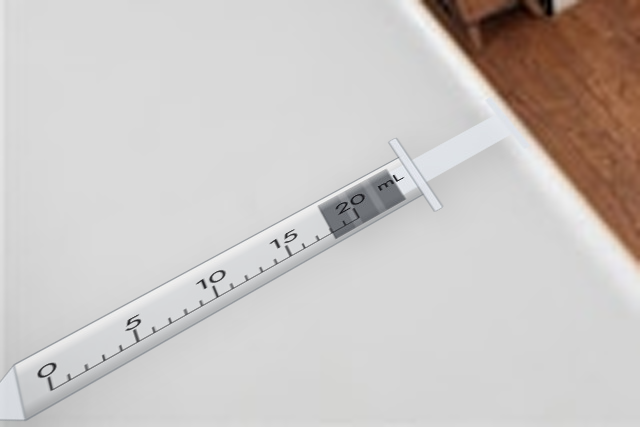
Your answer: 18 mL
